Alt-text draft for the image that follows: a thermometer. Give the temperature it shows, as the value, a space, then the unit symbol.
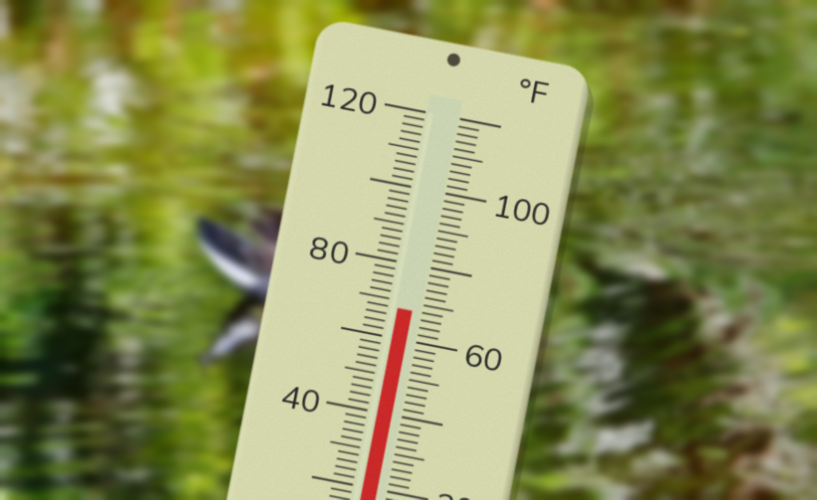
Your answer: 68 °F
